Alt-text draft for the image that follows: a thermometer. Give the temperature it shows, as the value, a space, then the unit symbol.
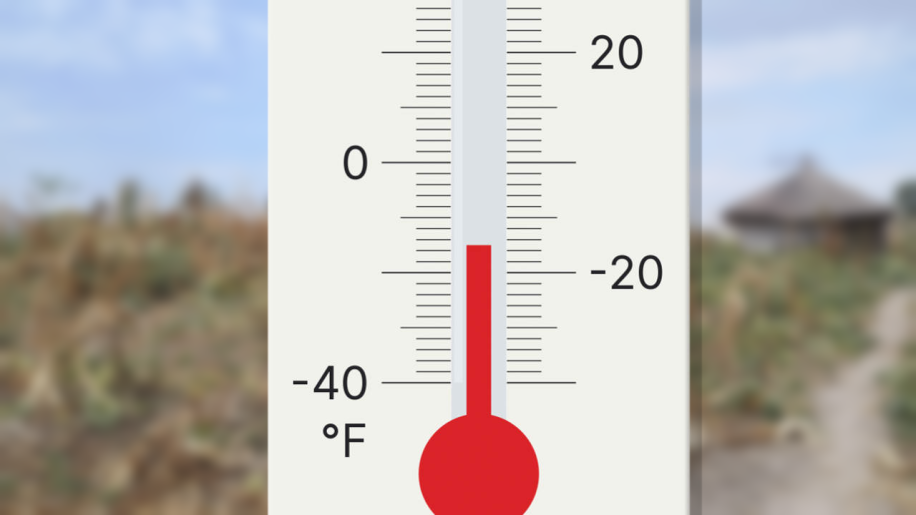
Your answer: -15 °F
